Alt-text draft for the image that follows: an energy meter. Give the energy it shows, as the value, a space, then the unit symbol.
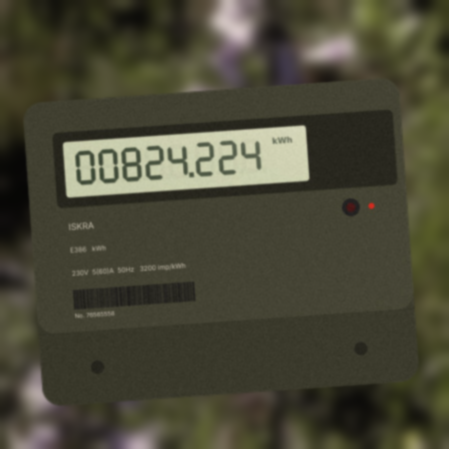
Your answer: 824.224 kWh
